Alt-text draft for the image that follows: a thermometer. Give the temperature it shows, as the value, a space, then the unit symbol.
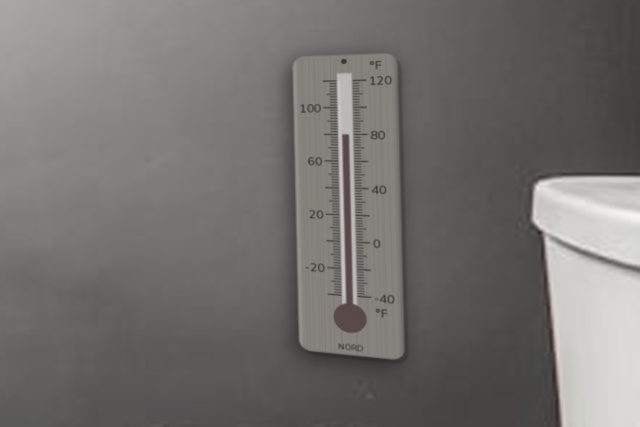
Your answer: 80 °F
